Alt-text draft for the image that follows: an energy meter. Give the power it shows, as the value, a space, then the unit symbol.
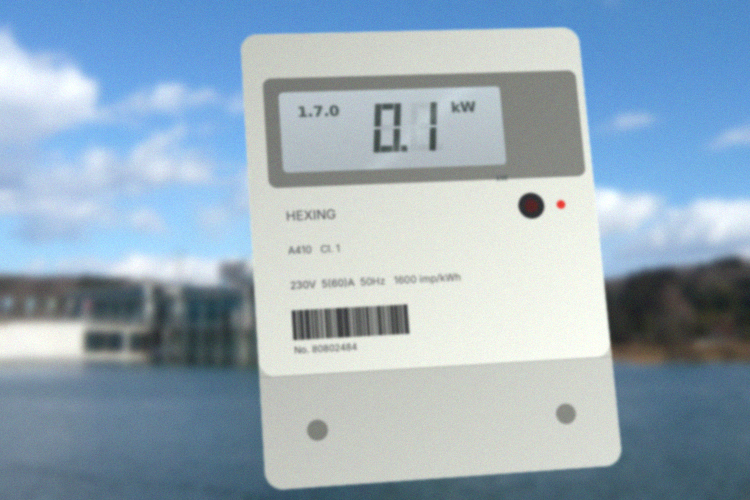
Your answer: 0.1 kW
